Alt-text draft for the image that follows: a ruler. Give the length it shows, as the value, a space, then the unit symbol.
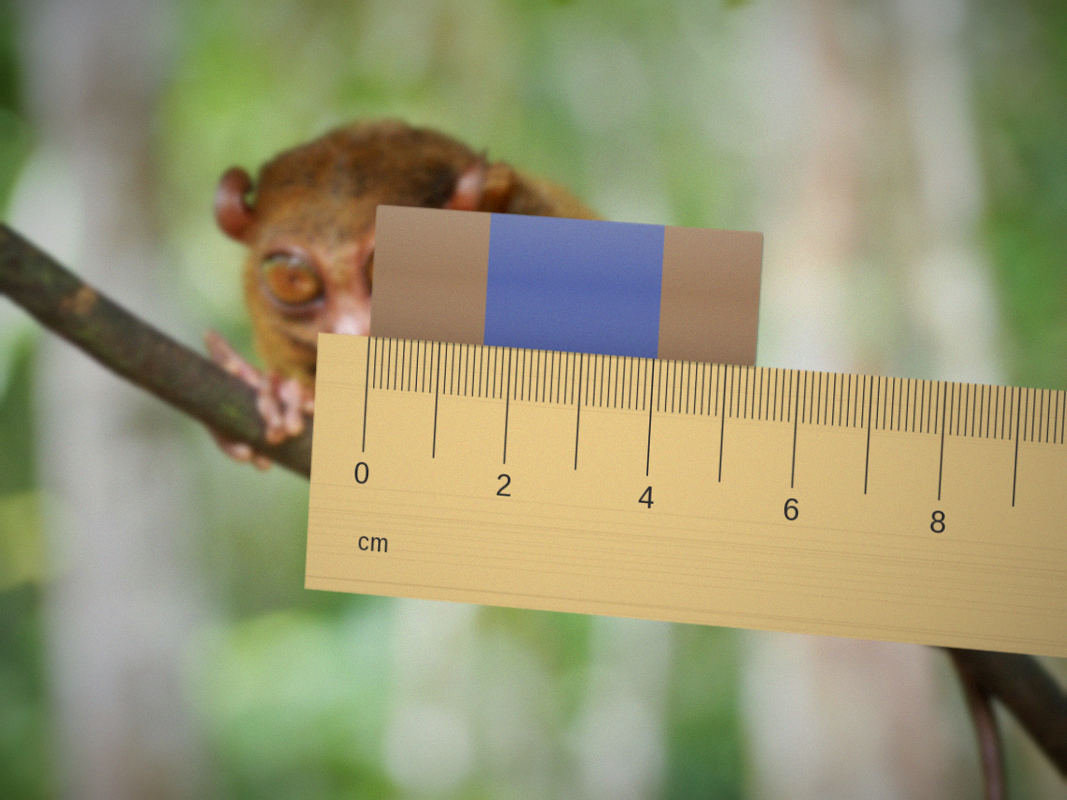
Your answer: 5.4 cm
